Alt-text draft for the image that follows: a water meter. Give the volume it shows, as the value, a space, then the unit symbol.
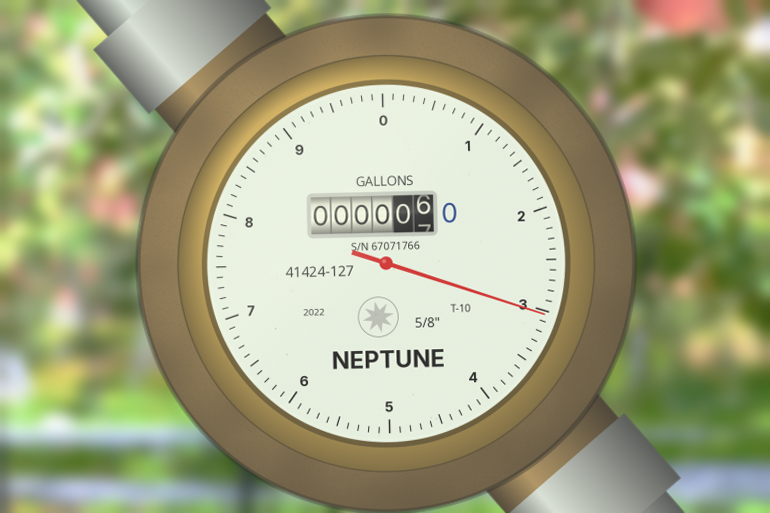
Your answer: 63.0 gal
